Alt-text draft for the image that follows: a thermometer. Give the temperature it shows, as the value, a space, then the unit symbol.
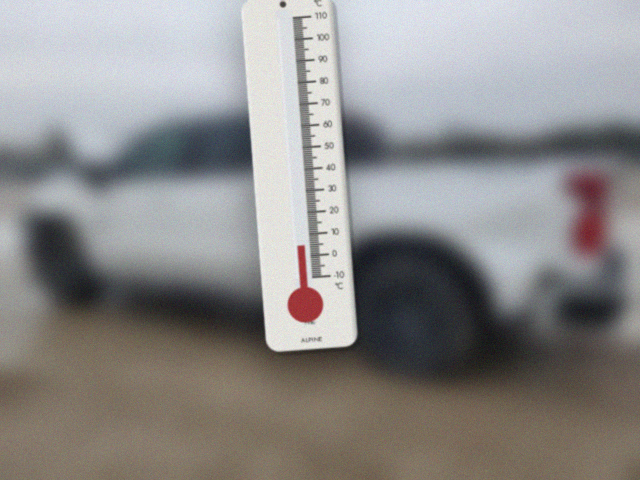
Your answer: 5 °C
